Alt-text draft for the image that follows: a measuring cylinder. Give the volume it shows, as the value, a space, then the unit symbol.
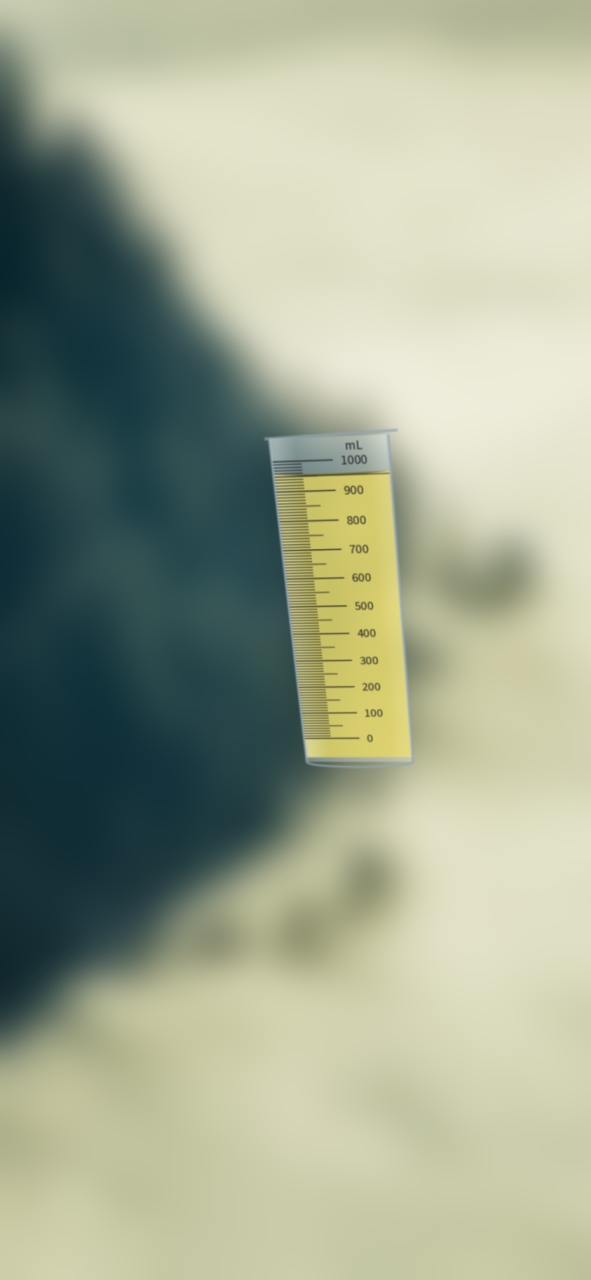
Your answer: 950 mL
